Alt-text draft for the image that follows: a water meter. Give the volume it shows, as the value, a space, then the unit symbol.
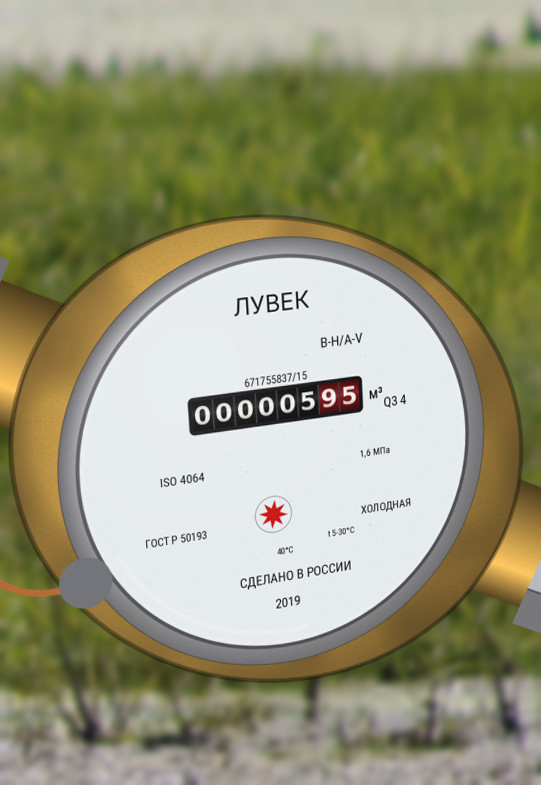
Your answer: 5.95 m³
